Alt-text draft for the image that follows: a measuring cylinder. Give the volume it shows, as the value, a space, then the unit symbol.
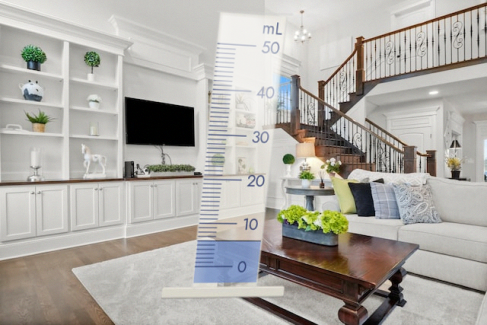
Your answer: 6 mL
